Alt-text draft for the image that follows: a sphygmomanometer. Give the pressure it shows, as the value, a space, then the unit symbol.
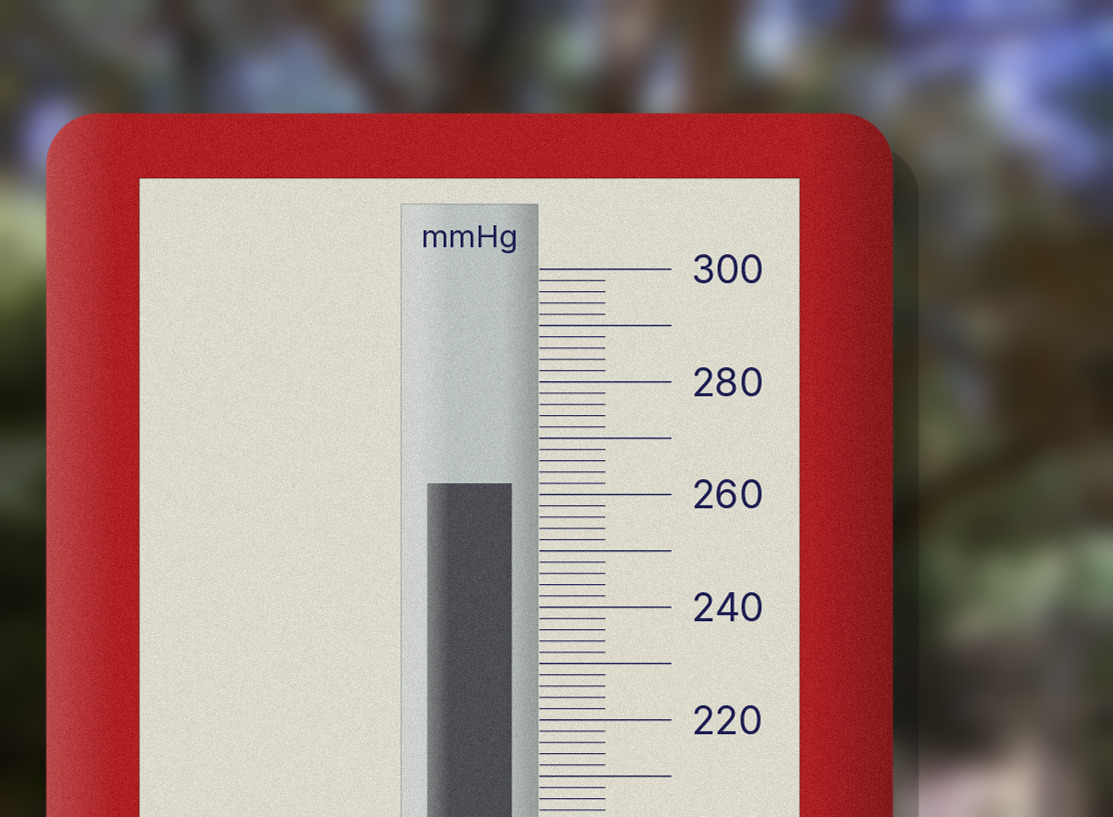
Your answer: 262 mmHg
